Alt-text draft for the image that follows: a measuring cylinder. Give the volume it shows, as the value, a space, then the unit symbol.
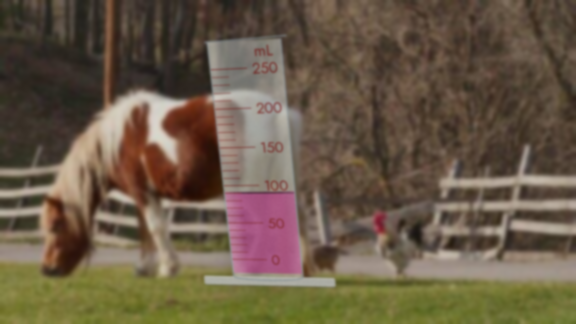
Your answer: 90 mL
